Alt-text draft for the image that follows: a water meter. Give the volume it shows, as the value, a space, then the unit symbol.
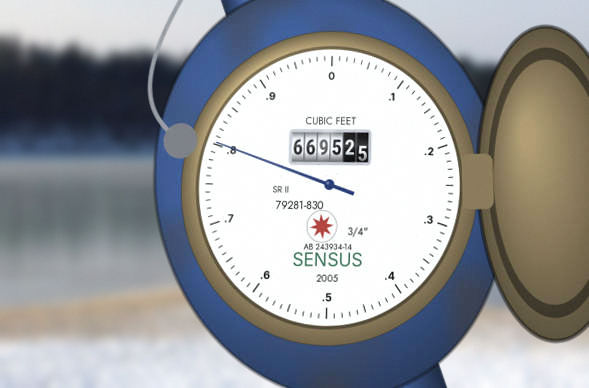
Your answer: 669524.80 ft³
